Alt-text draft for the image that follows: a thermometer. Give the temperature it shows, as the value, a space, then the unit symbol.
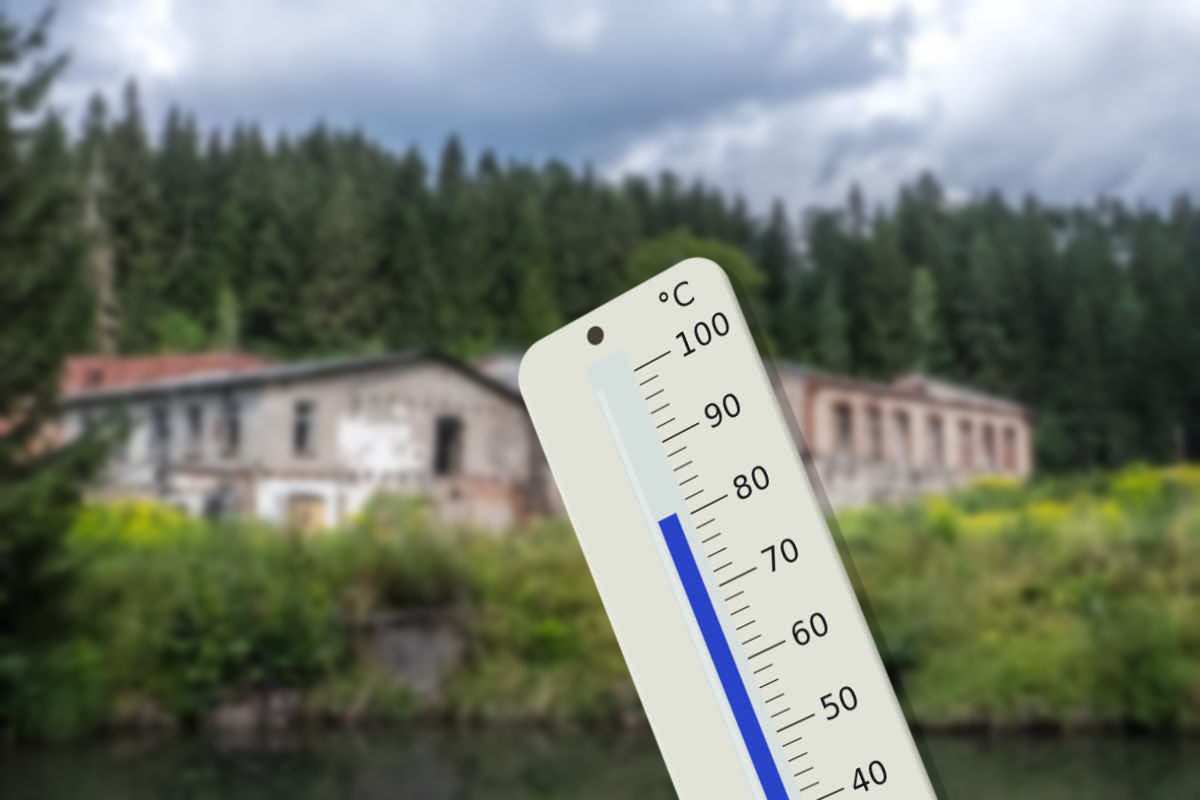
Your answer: 81 °C
